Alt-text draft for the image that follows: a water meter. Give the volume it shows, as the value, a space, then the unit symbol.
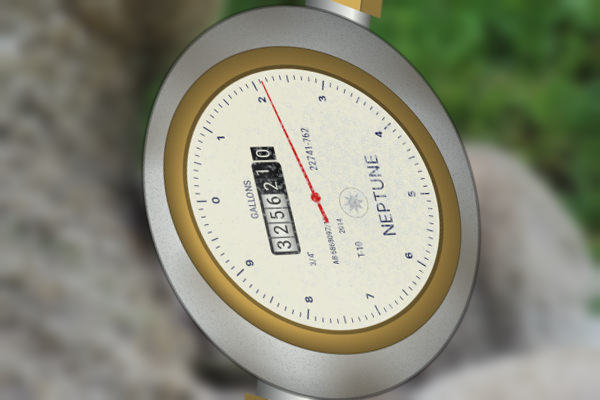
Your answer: 3256212.1 gal
